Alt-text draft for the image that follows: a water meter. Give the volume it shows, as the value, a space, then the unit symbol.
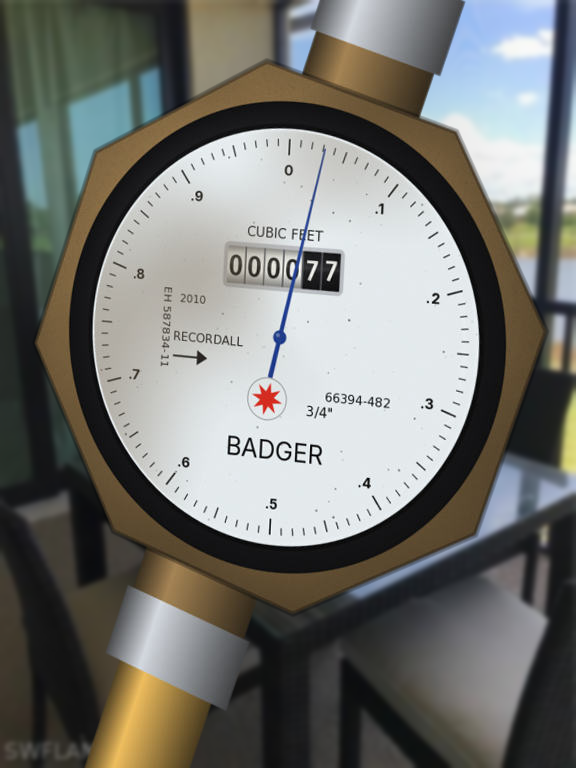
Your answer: 77.03 ft³
